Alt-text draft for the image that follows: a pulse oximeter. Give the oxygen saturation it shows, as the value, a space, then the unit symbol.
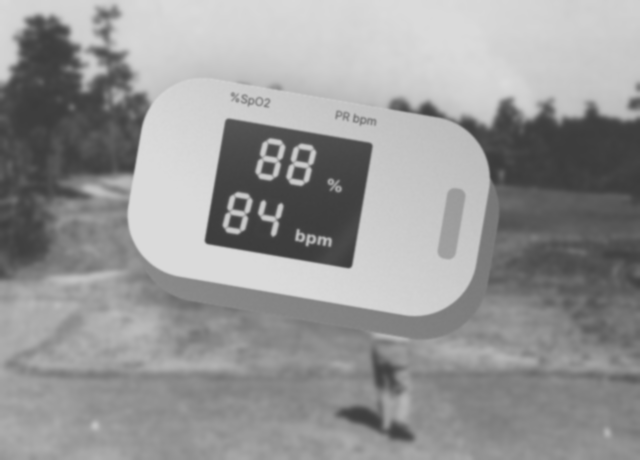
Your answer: 88 %
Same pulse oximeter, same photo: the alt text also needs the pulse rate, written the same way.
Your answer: 84 bpm
